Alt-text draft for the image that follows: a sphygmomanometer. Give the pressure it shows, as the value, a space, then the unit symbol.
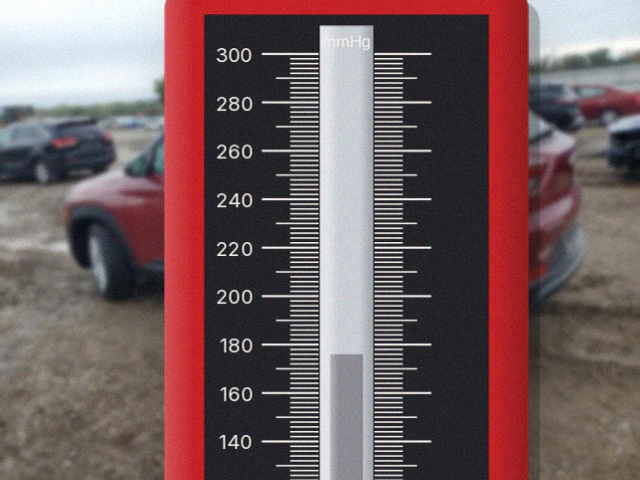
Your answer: 176 mmHg
